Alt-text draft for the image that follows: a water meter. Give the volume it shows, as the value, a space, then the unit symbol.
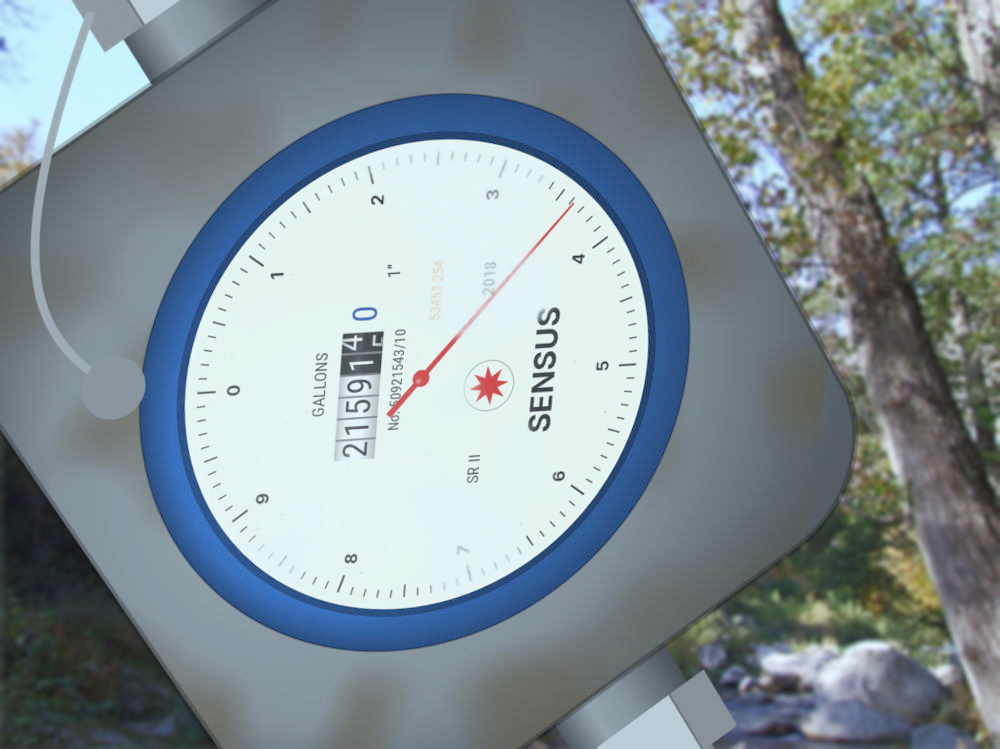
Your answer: 2159143.6 gal
